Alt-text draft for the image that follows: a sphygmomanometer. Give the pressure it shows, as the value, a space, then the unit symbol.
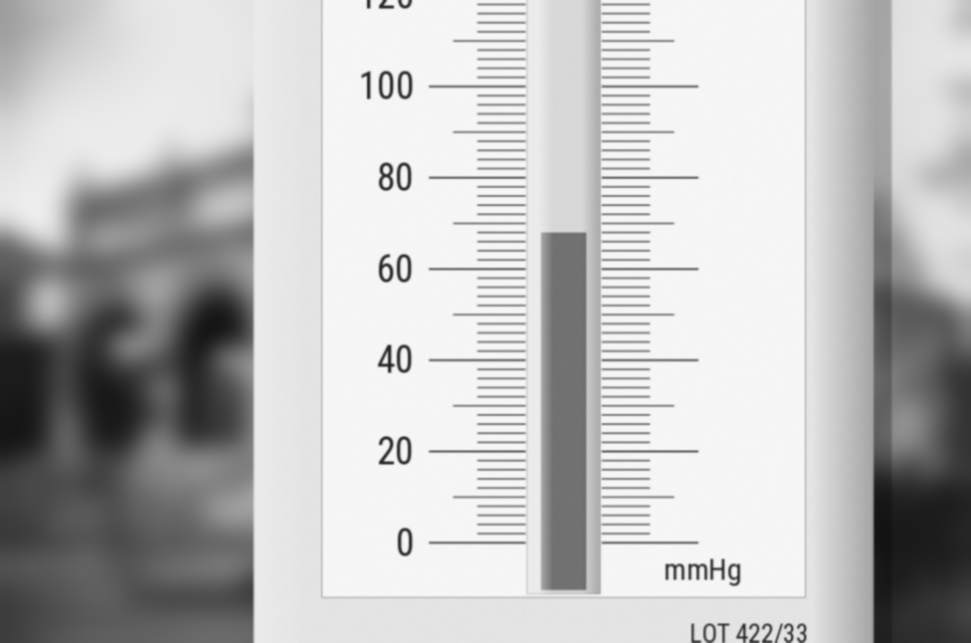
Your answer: 68 mmHg
